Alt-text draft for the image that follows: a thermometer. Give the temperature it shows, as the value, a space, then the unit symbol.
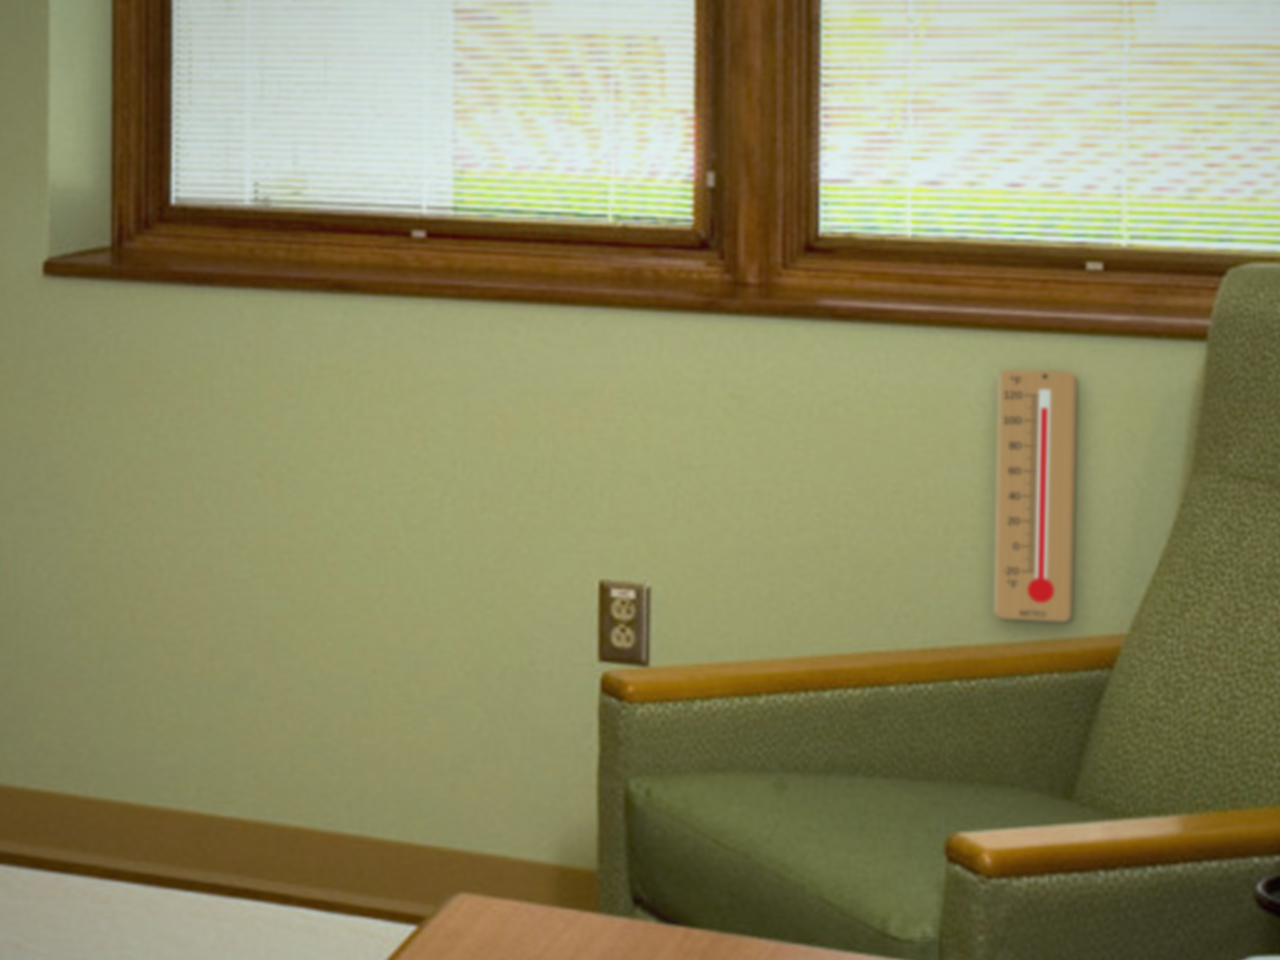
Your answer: 110 °F
